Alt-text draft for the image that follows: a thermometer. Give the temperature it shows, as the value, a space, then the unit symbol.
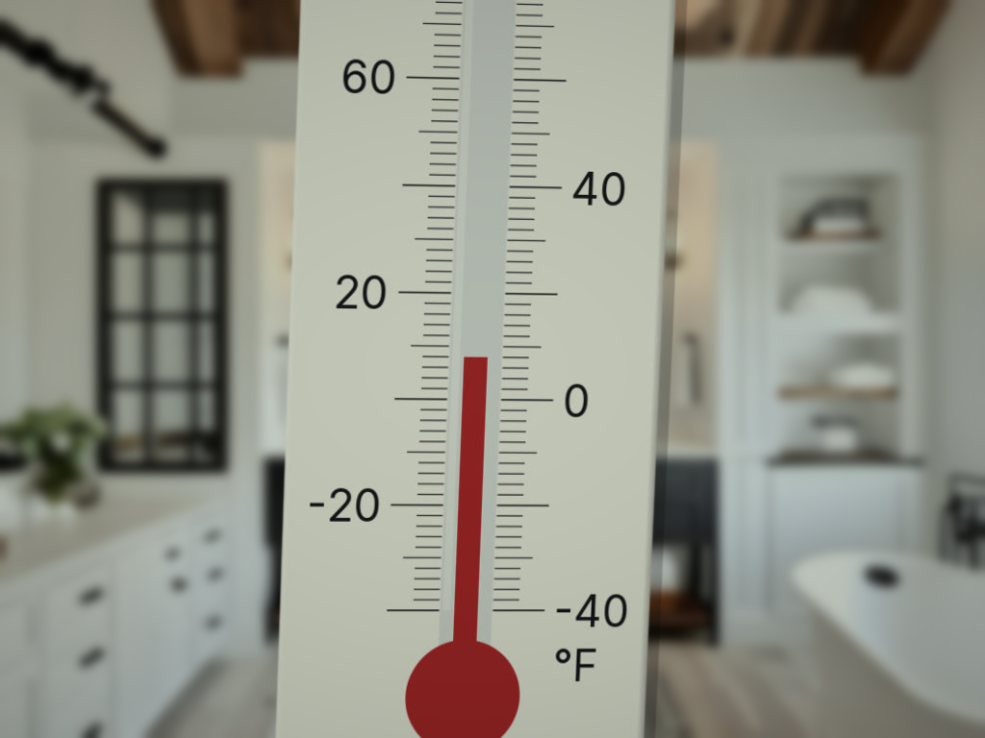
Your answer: 8 °F
